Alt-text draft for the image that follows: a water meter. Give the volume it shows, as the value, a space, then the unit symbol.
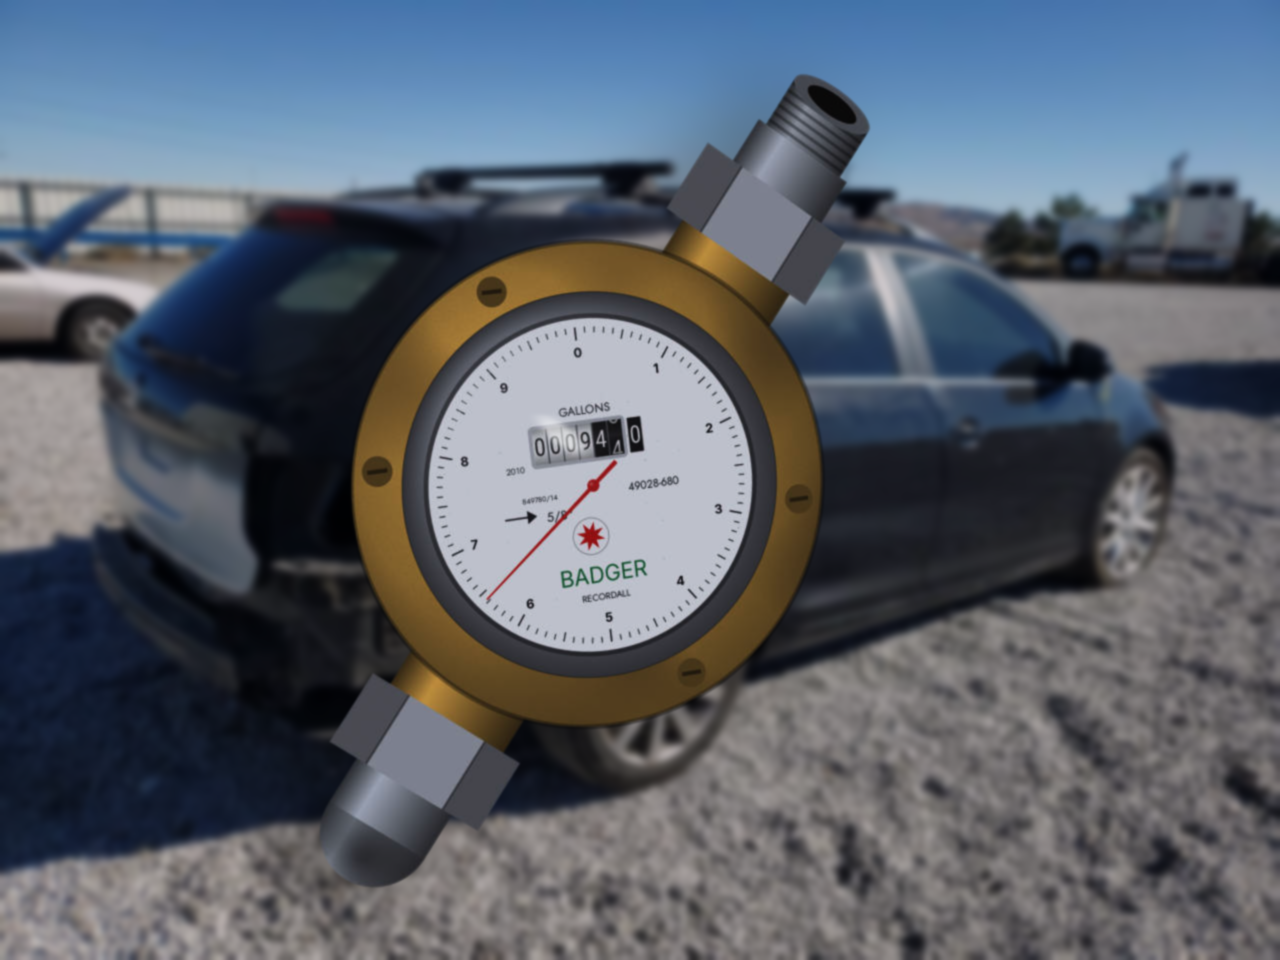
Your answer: 9436.4 gal
